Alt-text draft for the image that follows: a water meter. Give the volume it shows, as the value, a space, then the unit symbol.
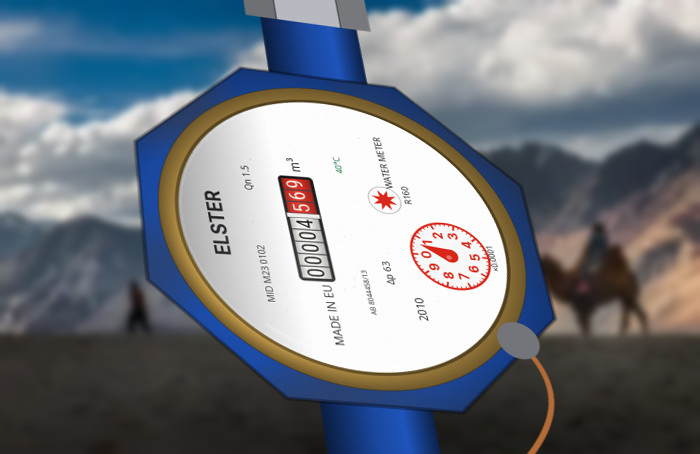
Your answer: 4.5690 m³
